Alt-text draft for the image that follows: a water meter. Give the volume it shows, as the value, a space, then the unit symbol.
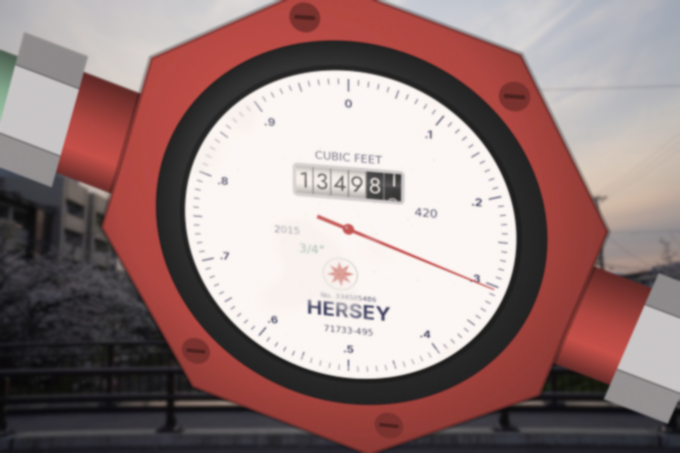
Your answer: 134981.30 ft³
